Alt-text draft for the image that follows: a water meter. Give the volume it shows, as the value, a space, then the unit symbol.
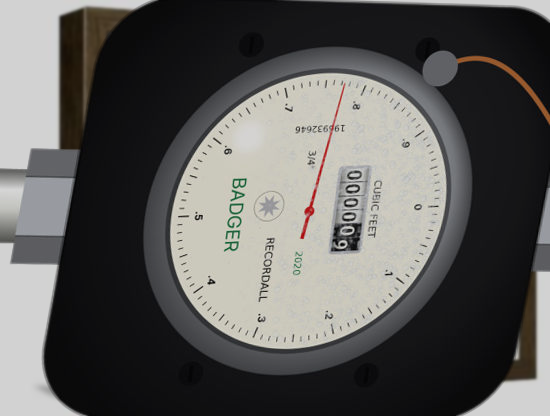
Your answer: 8.77 ft³
